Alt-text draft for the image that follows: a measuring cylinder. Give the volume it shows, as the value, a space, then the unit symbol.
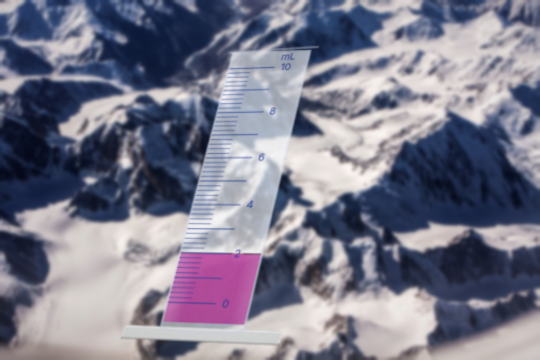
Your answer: 2 mL
